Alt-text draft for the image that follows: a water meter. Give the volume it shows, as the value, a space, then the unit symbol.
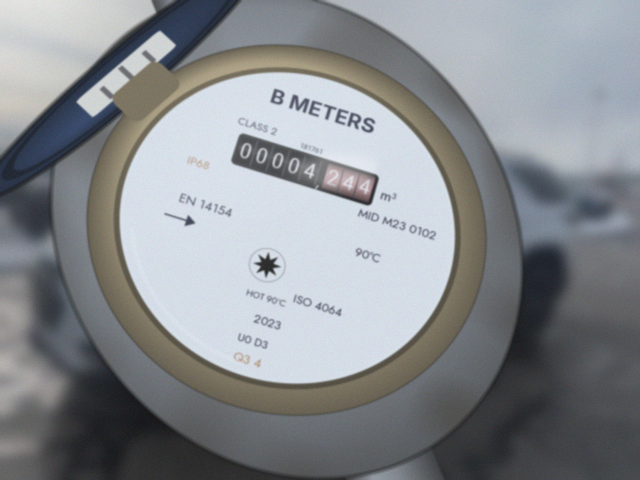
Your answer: 4.244 m³
